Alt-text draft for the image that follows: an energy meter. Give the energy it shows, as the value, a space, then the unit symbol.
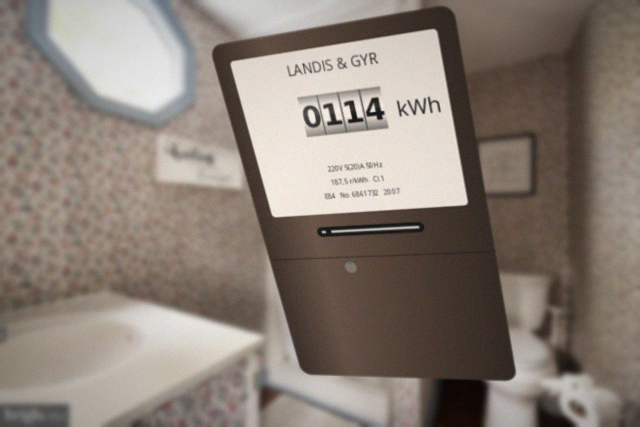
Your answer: 114 kWh
